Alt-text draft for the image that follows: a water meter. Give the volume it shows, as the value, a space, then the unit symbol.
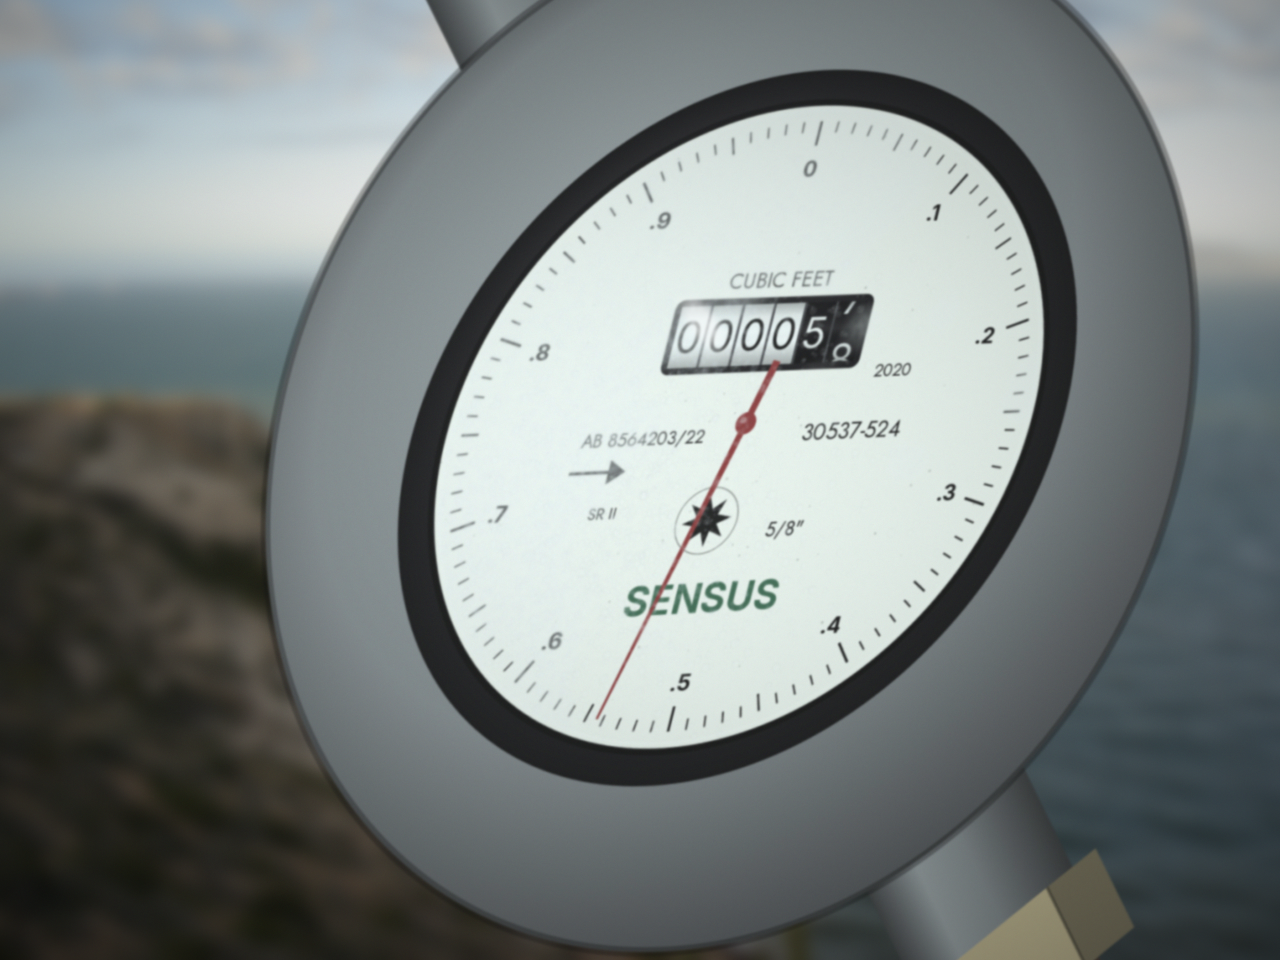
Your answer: 57.54 ft³
